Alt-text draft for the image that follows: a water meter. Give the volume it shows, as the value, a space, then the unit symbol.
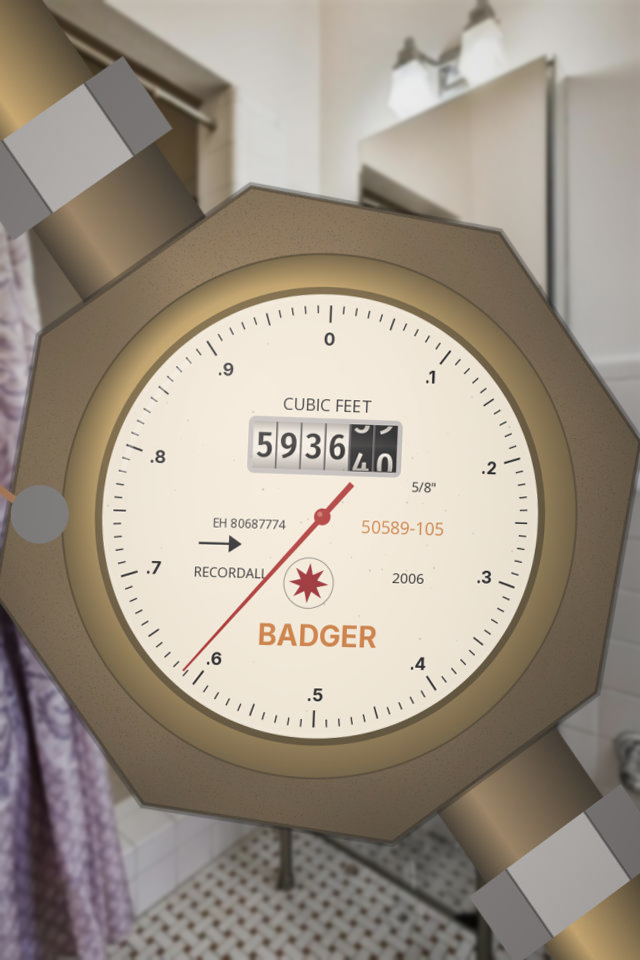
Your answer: 593639.61 ft³
